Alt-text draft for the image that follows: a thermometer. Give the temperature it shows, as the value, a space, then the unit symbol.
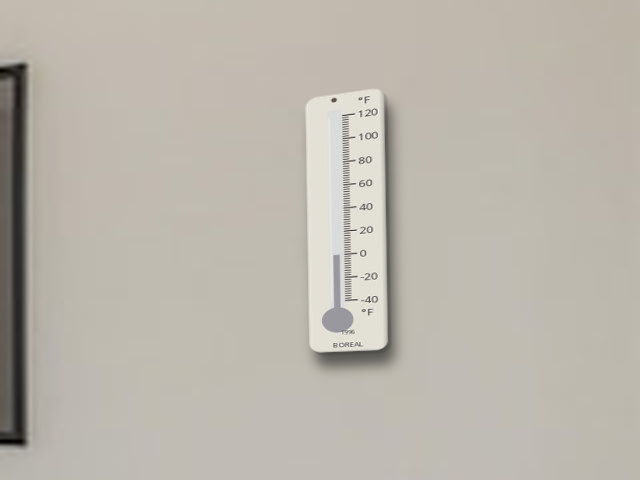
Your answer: 0 °F
